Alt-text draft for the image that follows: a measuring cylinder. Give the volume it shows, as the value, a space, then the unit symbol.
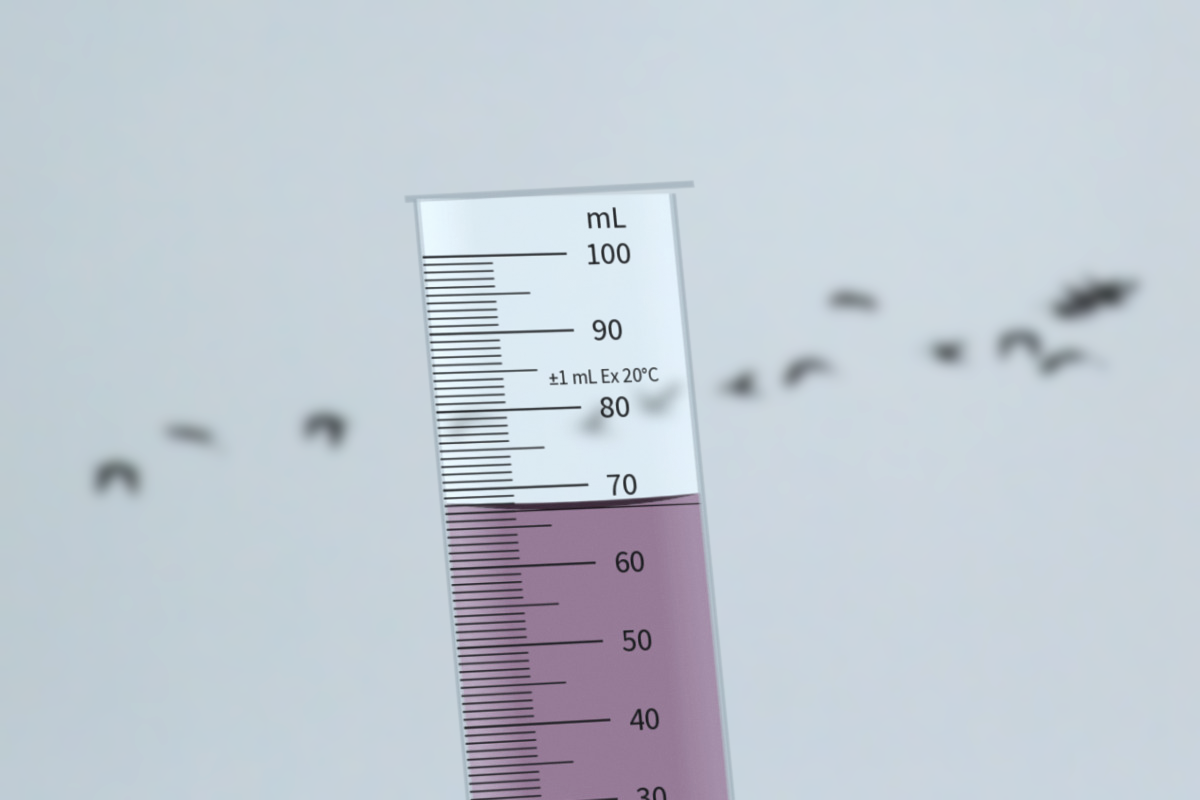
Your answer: 67 mL
